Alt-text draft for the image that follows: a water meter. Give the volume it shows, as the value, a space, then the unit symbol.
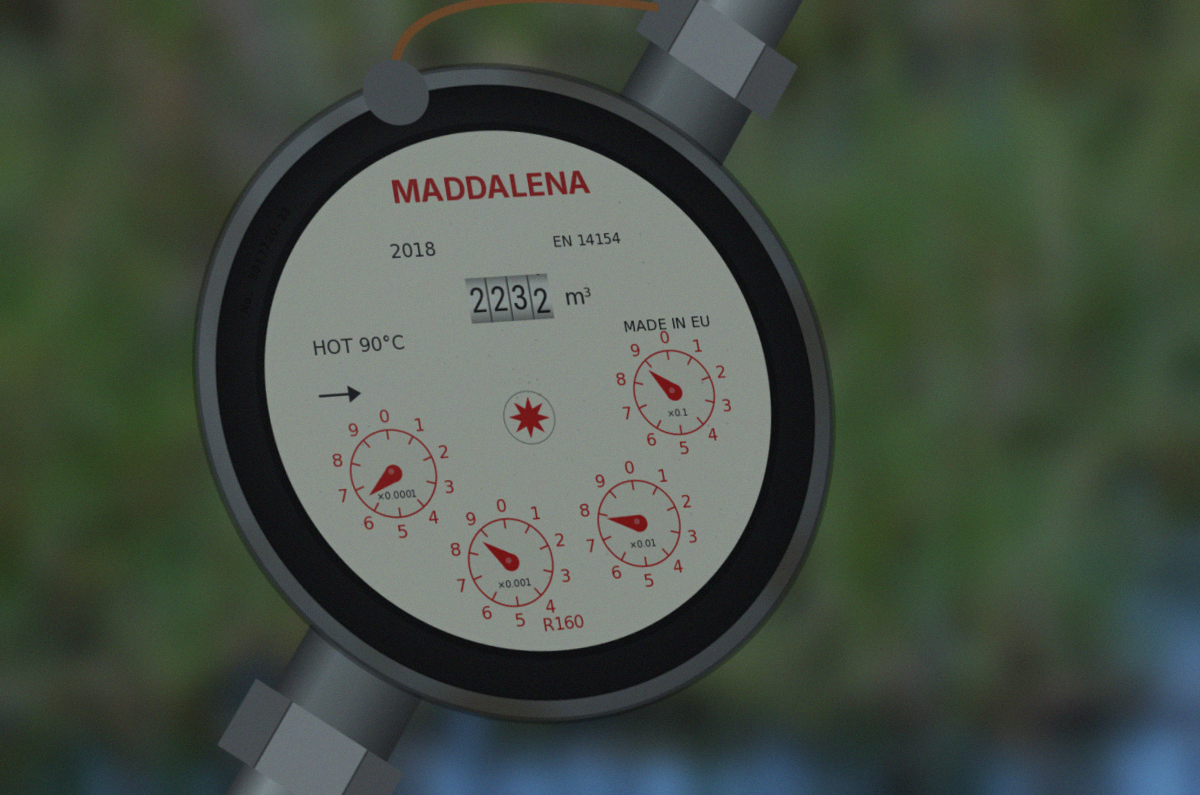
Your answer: 2231.8786 m³
